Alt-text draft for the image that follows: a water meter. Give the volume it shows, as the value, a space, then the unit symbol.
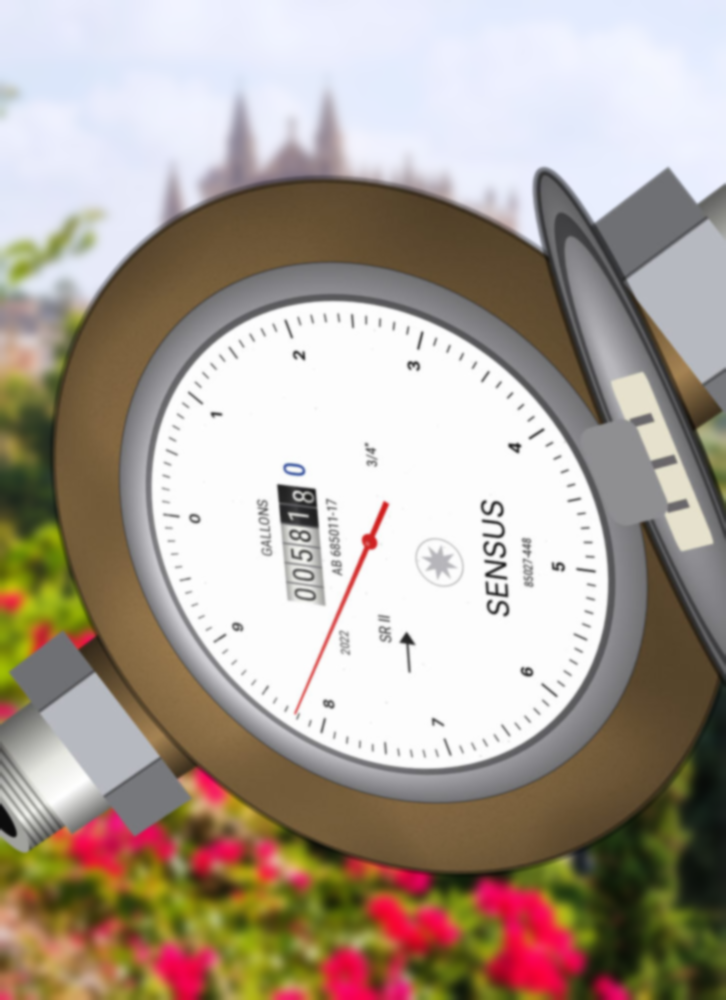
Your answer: 58178.2 gal
